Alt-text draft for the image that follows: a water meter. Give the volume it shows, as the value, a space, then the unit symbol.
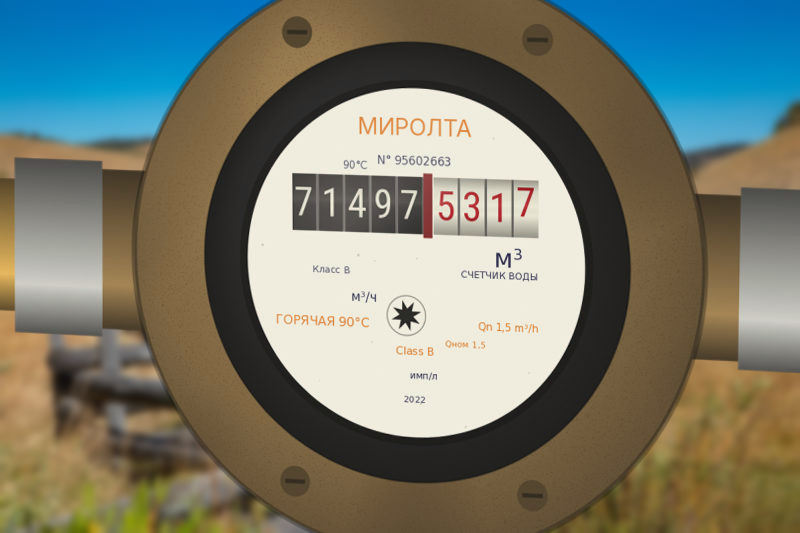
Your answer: 71497.5317 m³
